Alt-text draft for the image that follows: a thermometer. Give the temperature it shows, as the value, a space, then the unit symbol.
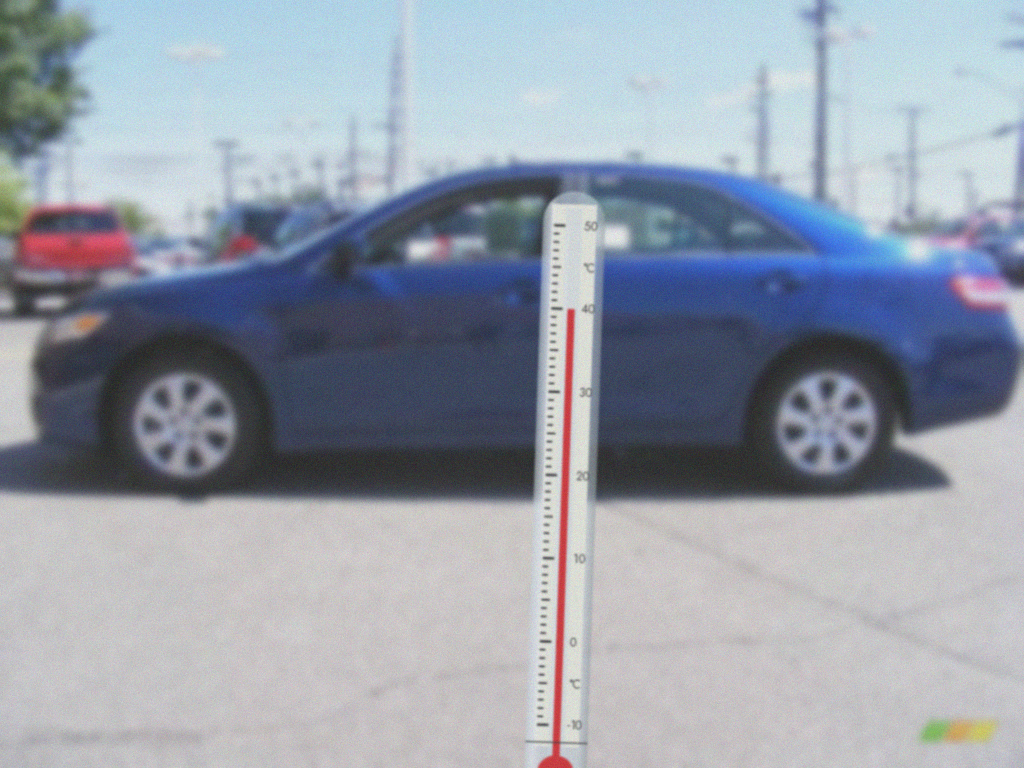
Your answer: 40 °C
